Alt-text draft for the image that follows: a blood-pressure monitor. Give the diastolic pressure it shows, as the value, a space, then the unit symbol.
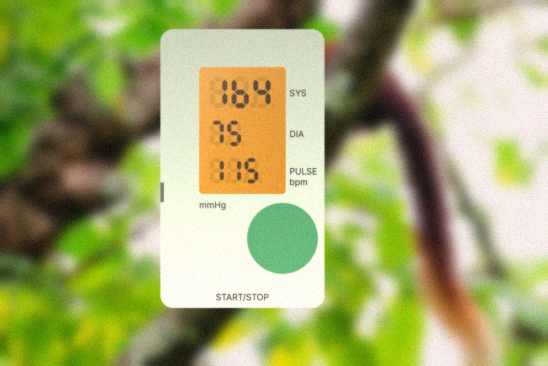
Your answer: 75 mmHg
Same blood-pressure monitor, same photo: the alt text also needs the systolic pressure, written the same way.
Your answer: 164 mmHg
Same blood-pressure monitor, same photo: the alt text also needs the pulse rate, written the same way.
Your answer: 115 bpm
